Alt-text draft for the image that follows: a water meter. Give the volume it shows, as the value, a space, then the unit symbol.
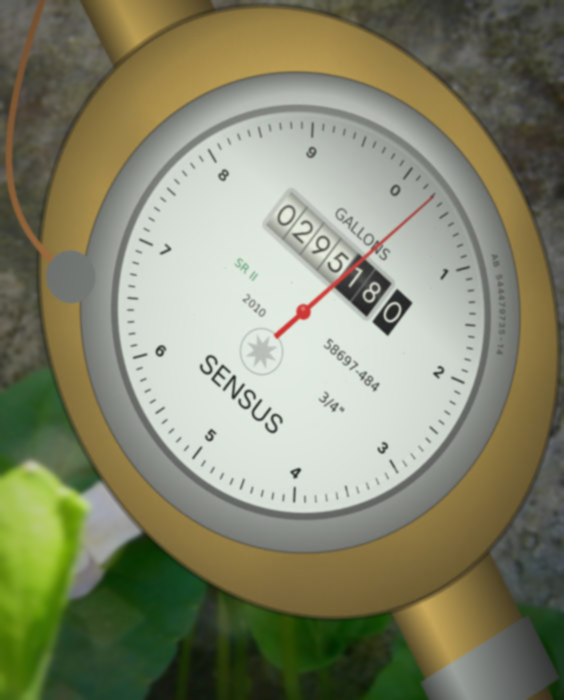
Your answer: 295180.3 gal
